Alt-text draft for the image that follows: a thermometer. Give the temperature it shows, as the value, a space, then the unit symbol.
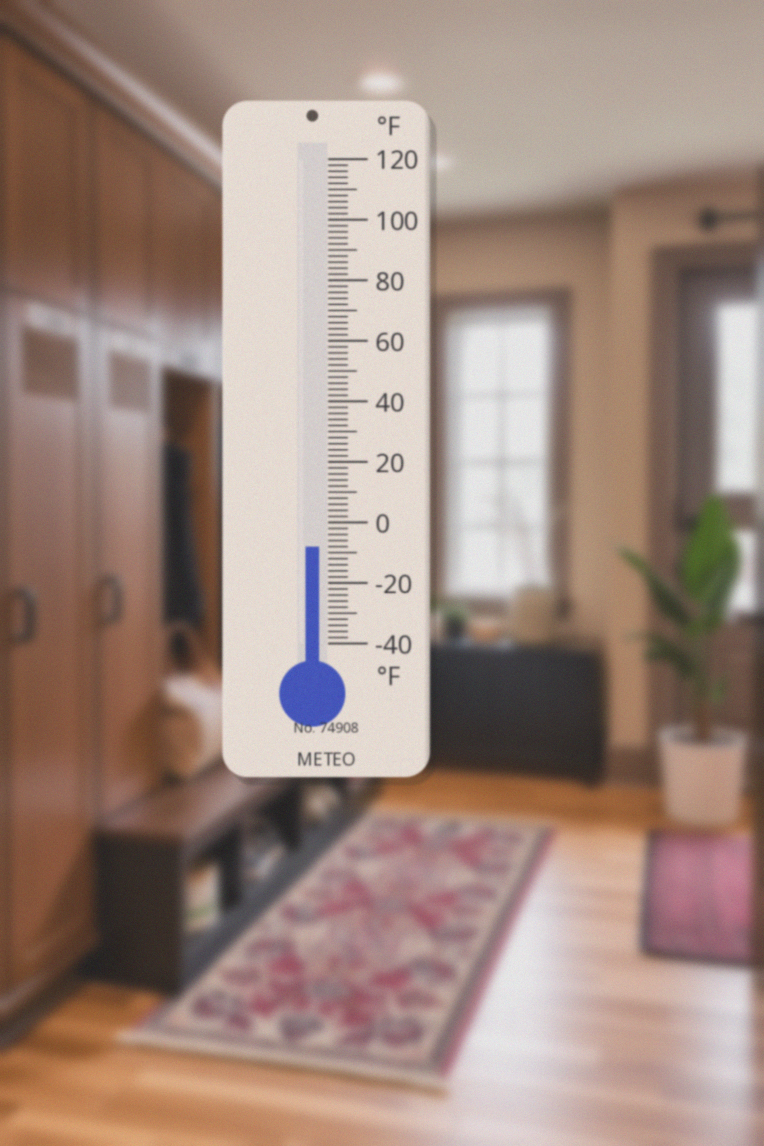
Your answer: -8 °F
